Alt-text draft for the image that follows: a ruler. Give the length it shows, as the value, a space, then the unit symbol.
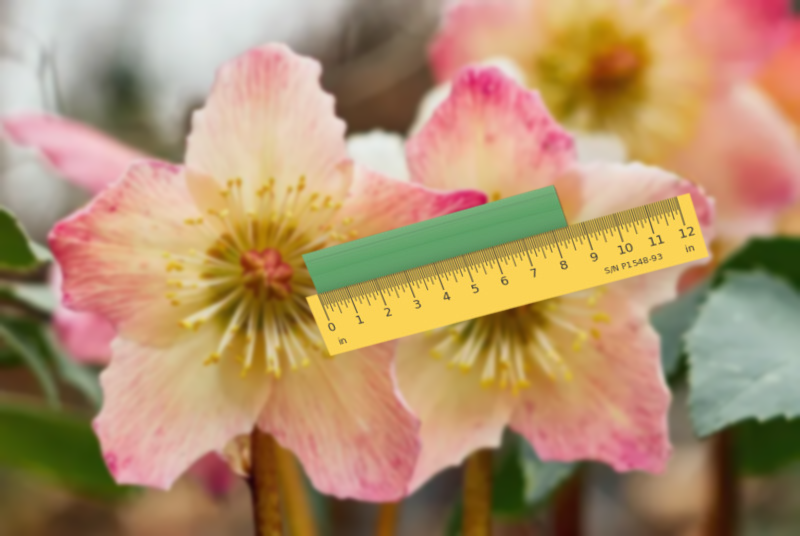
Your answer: 8.5 in
